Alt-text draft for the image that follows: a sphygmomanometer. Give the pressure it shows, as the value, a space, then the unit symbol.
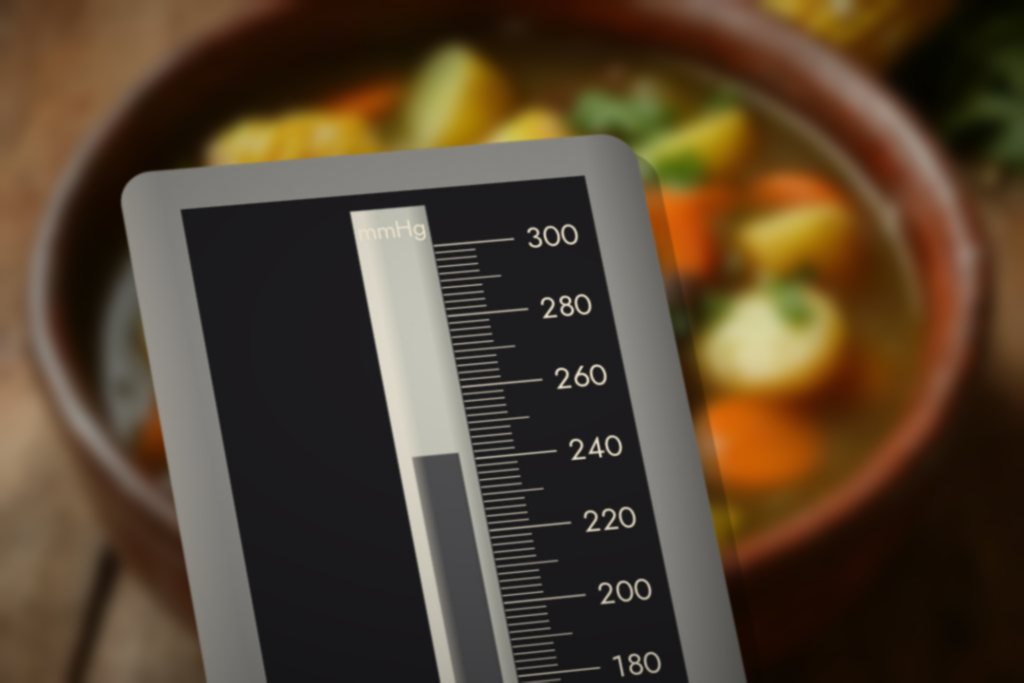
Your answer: 242 mmHg
